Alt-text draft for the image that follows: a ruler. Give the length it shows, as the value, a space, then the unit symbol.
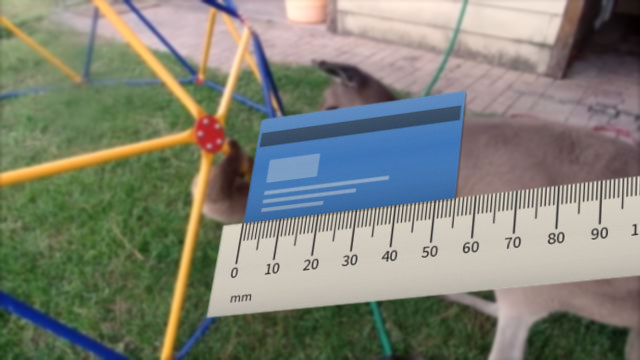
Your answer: 55 mm
